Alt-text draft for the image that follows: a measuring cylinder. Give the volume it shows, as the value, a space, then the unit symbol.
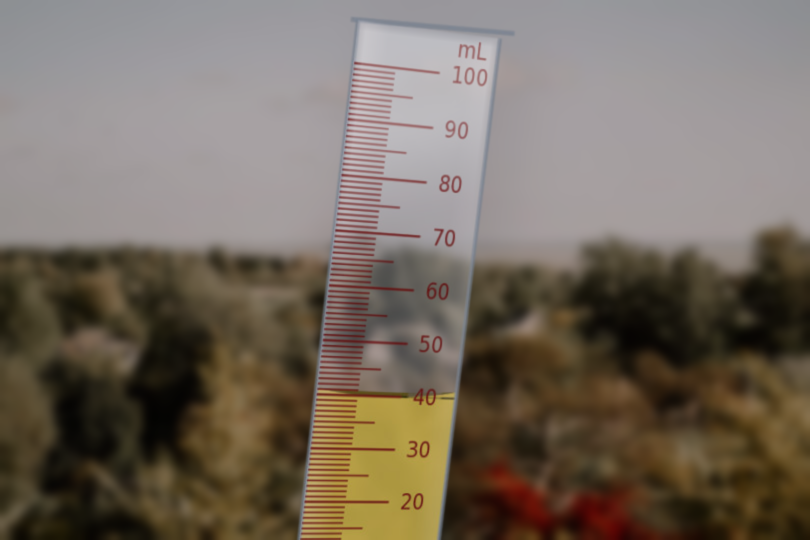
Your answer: 40 mL
